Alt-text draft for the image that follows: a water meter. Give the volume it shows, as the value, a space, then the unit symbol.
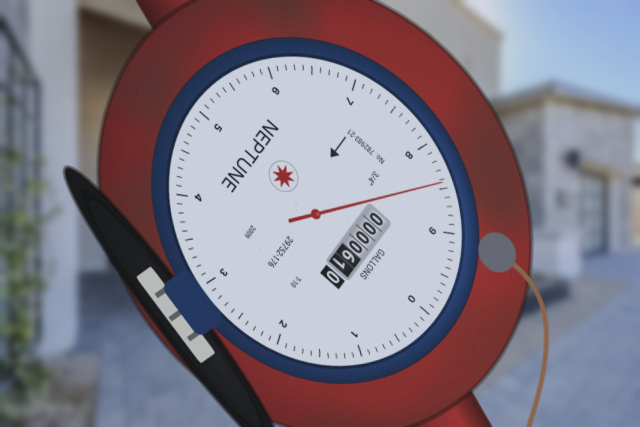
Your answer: 608.4 gal
